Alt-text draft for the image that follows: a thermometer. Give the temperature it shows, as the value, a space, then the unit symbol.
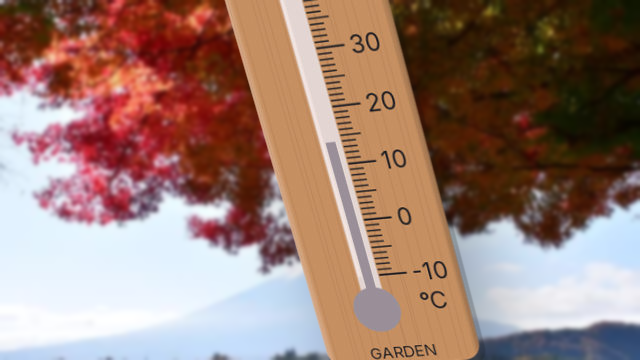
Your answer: 14 °C
